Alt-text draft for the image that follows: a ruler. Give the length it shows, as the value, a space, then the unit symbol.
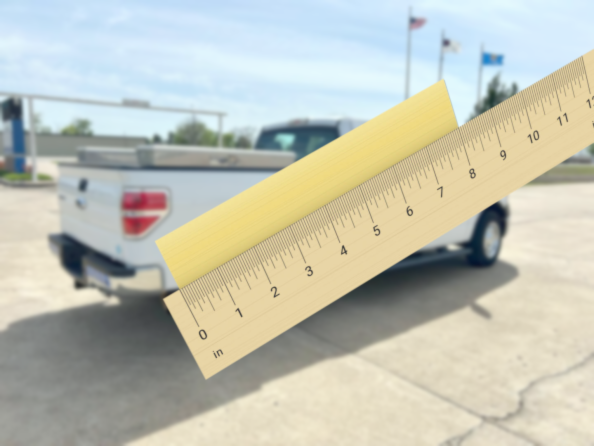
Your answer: 8 in
